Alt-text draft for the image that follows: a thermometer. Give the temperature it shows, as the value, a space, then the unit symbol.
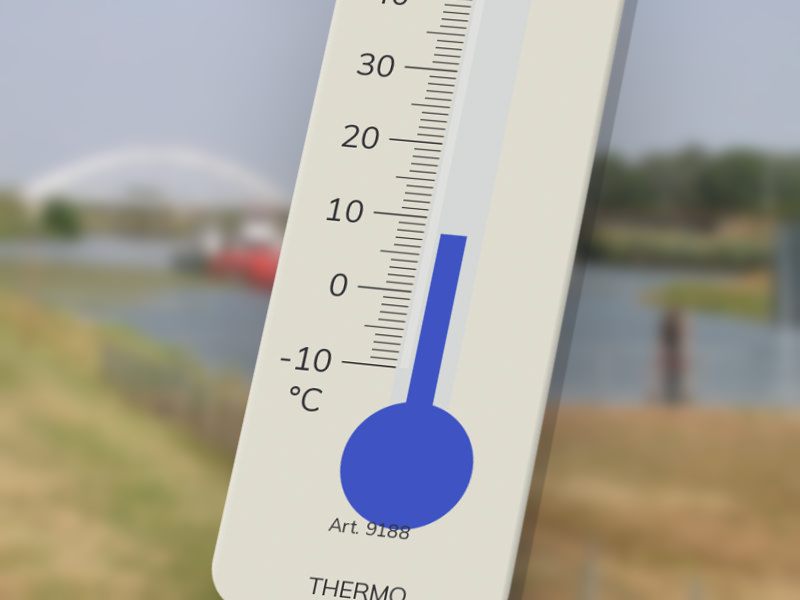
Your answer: 8 °C
